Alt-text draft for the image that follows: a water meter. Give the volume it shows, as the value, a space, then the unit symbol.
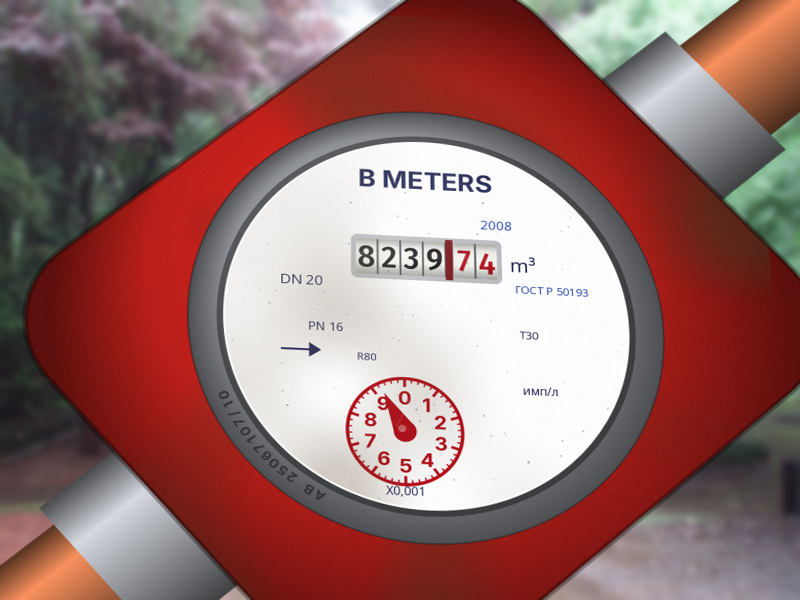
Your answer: 8239.739 m³
